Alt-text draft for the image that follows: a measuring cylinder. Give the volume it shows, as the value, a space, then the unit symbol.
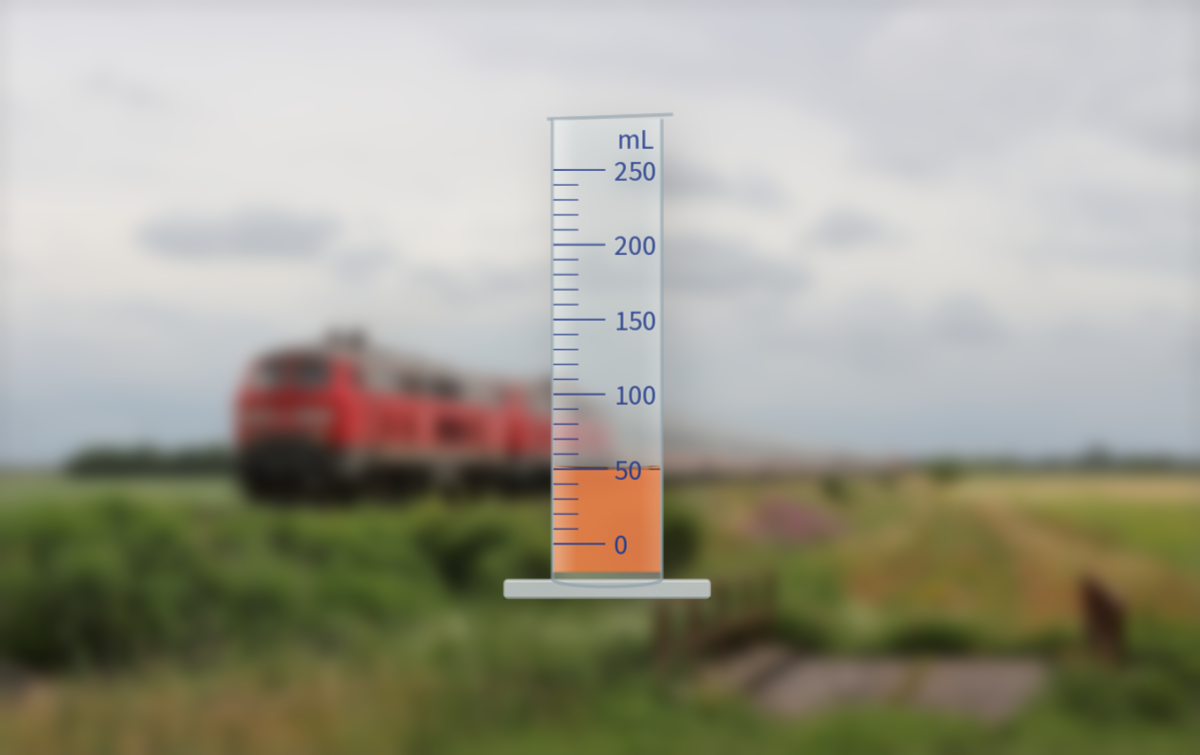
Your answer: 50 mL
